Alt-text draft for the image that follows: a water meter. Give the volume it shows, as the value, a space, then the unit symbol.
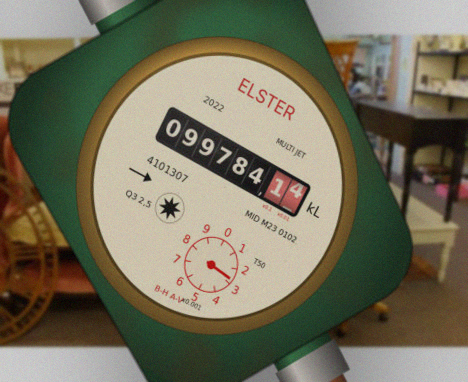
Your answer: 99784.142 kL
